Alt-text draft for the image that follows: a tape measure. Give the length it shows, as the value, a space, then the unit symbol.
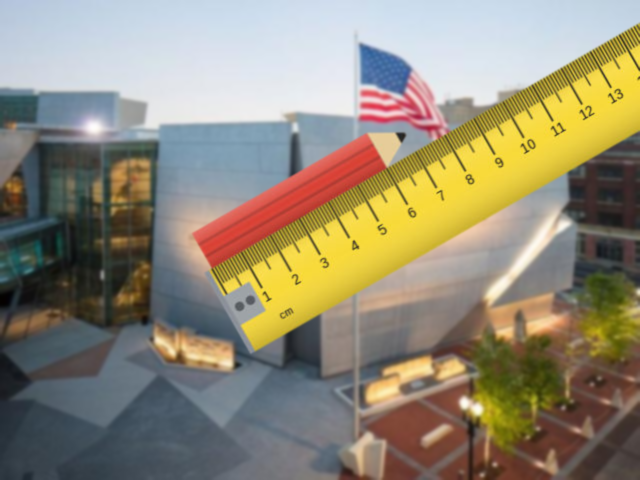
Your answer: 7 cm
